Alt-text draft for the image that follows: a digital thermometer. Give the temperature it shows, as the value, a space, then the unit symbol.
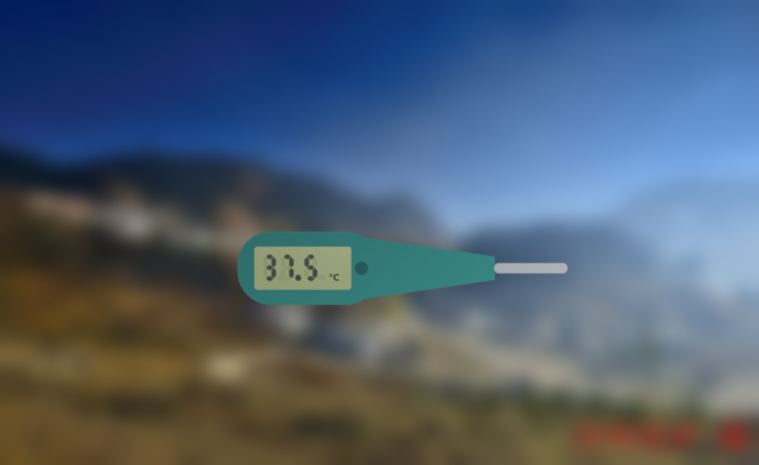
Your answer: 37.5 °C
